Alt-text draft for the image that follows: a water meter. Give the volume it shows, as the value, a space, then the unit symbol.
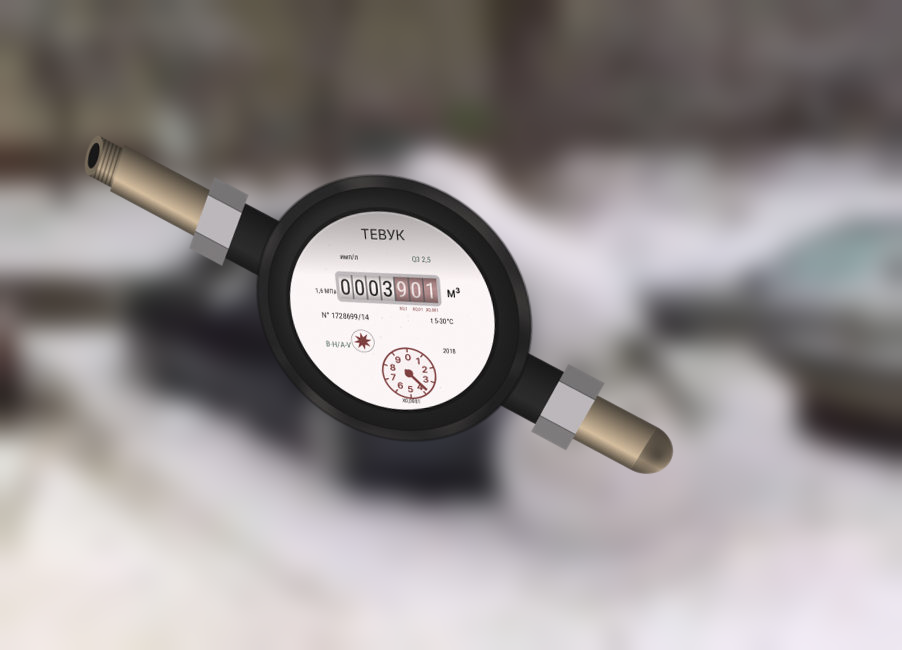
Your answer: 3.9013 m³
